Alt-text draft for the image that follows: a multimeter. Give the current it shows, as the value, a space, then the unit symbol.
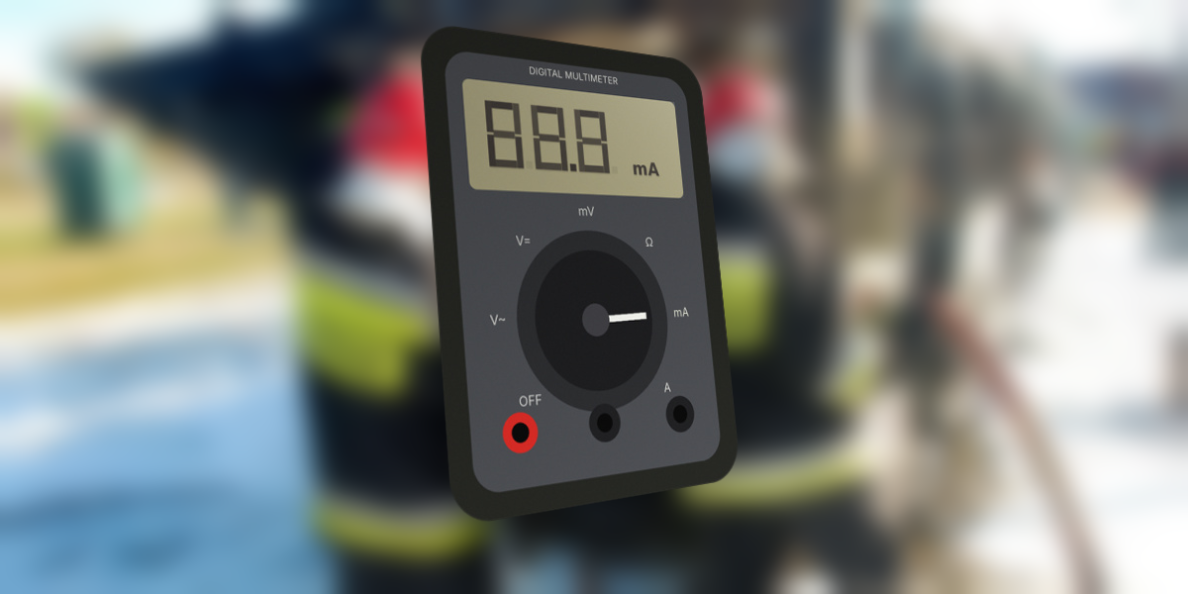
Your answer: 88.8 mA
